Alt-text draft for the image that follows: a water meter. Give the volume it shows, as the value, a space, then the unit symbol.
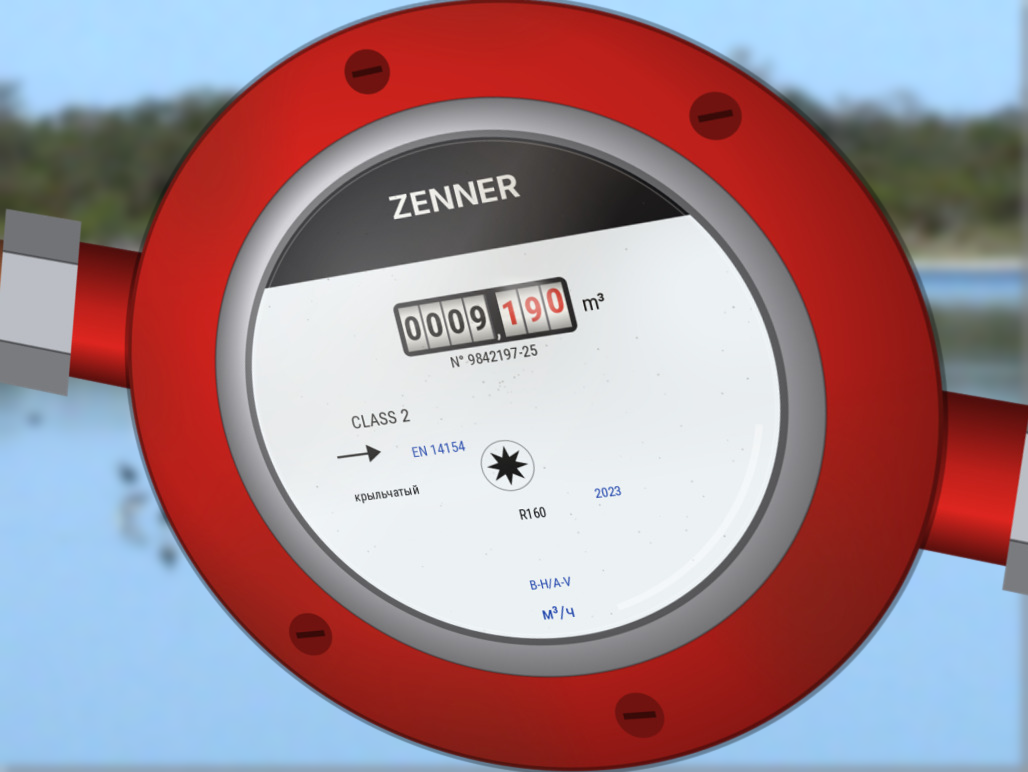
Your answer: 9.190 m³
